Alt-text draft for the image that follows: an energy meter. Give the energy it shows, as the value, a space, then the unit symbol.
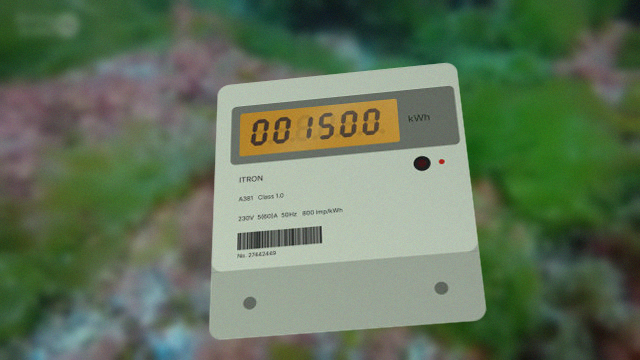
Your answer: 1500 kWh
